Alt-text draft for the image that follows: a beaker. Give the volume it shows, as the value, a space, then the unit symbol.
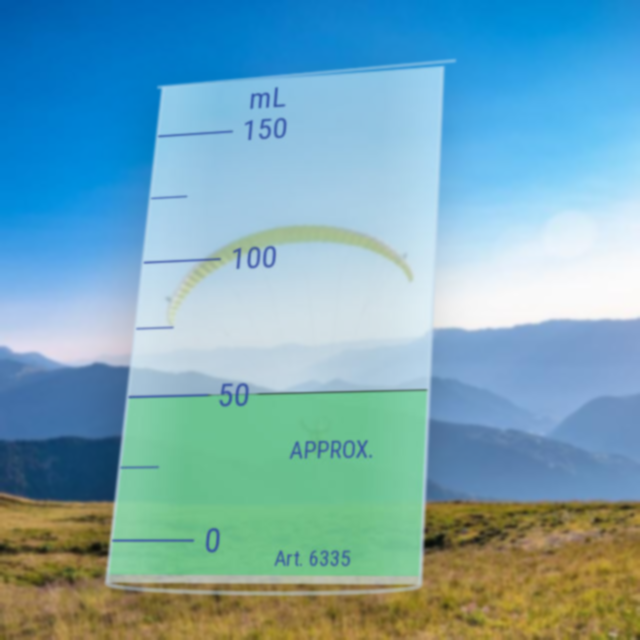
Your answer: 50 mL
